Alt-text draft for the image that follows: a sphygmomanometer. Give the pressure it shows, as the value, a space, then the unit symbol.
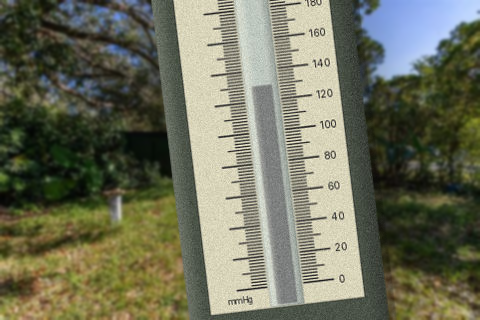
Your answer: 130 mmHg
